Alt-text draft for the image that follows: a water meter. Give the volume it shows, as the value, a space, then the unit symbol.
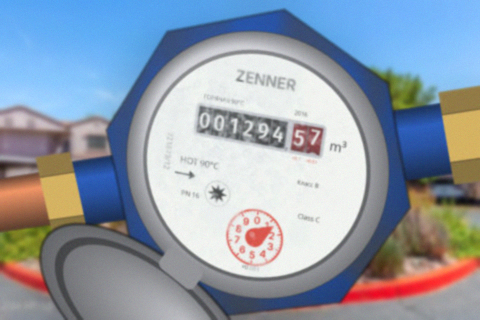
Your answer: 1294.571 m³
